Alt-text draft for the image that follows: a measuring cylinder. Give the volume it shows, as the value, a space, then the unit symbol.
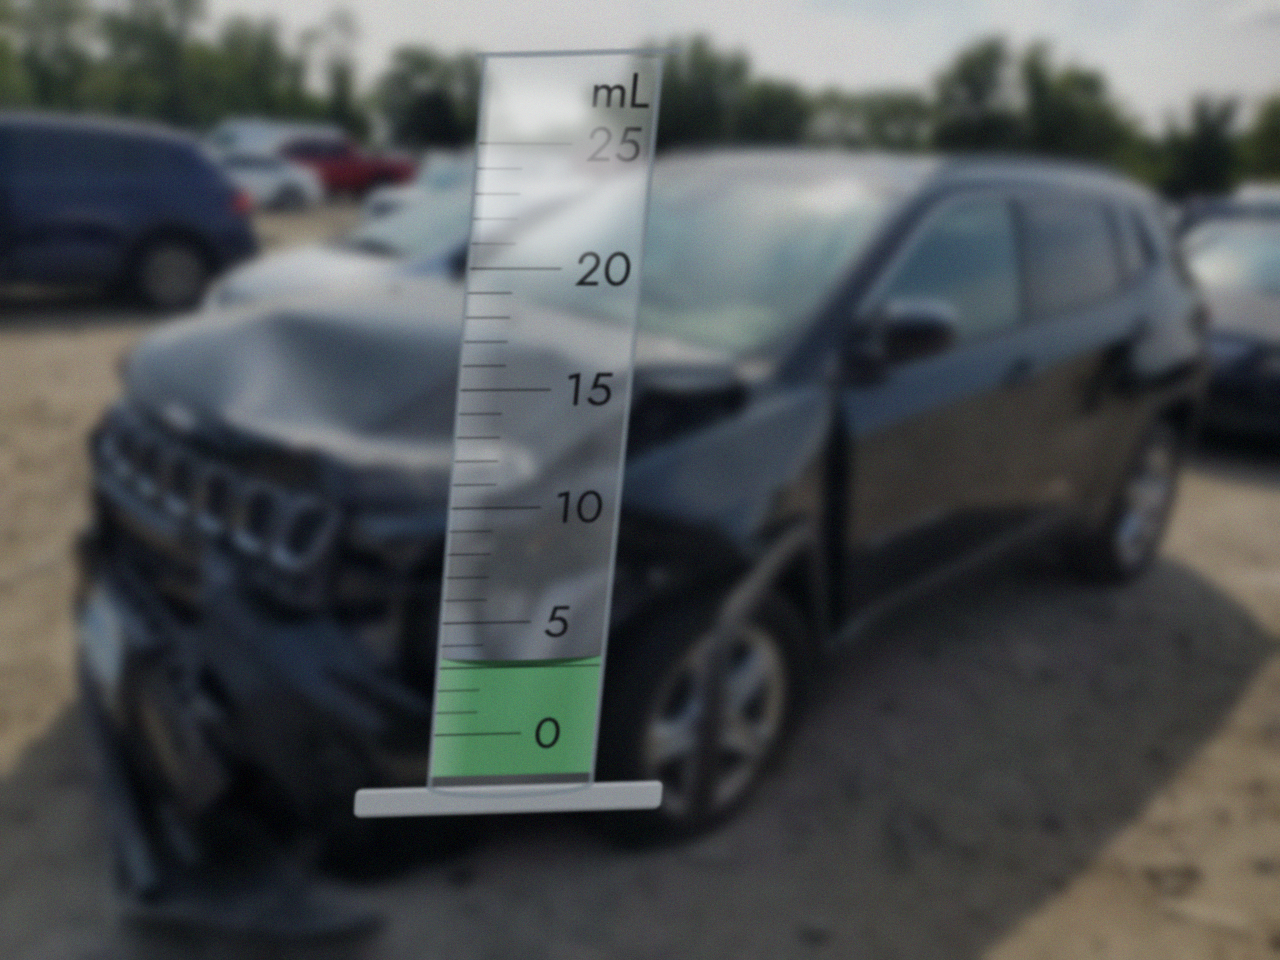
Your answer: 3 mL
